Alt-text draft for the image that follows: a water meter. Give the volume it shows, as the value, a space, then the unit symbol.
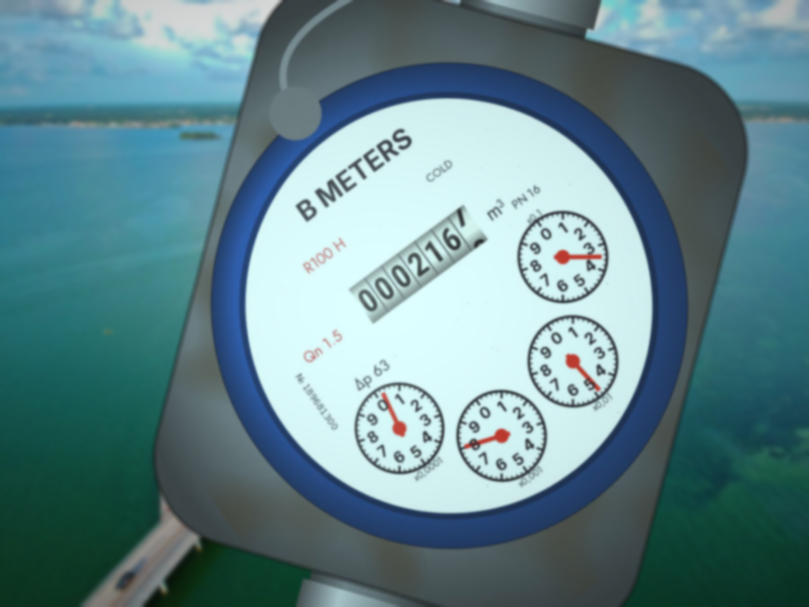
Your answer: 2167.3480 m³
